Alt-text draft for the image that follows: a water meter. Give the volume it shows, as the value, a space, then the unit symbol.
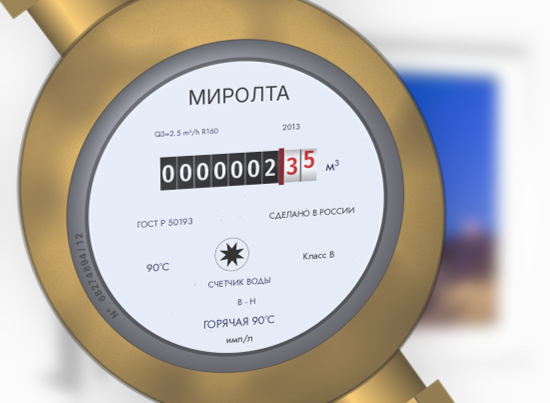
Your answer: 2.35 m³
